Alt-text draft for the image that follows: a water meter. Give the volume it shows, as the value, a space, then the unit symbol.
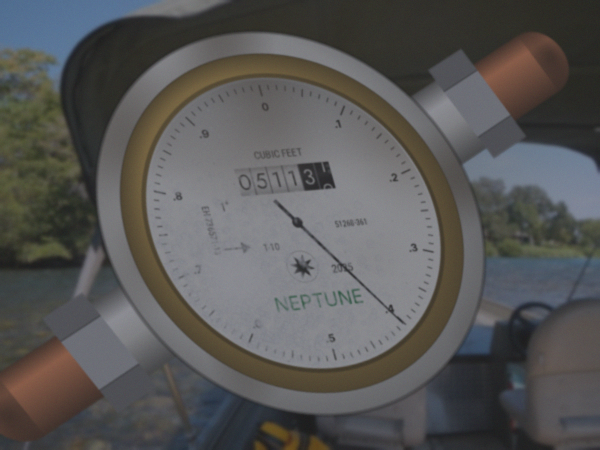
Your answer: 51131.40 ft³
